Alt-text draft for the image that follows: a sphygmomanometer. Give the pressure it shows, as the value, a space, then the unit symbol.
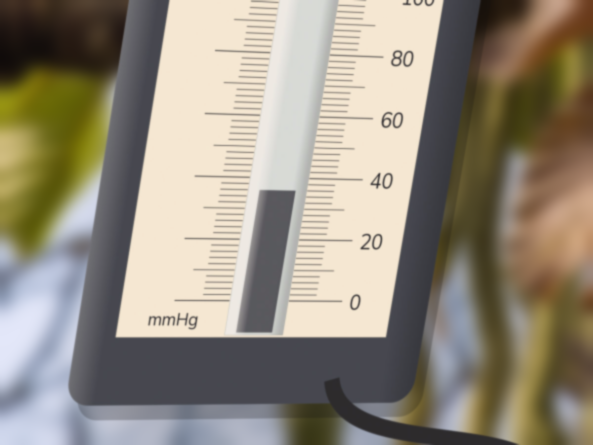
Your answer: 36 mmHg
